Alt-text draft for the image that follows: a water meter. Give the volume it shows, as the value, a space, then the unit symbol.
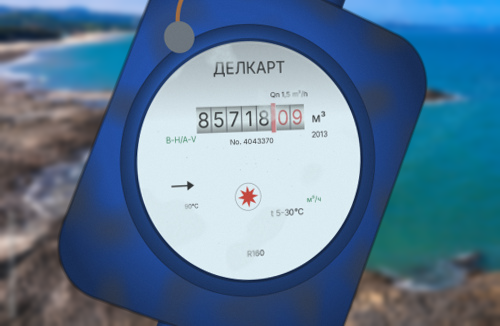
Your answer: 85718.09 m³
